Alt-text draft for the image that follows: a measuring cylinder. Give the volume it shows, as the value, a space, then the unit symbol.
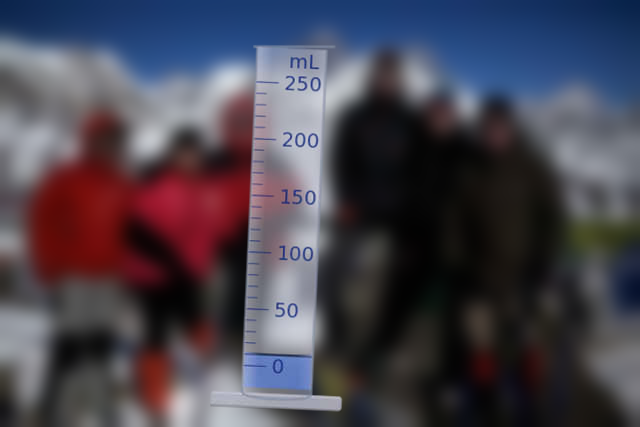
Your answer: 10 mL
